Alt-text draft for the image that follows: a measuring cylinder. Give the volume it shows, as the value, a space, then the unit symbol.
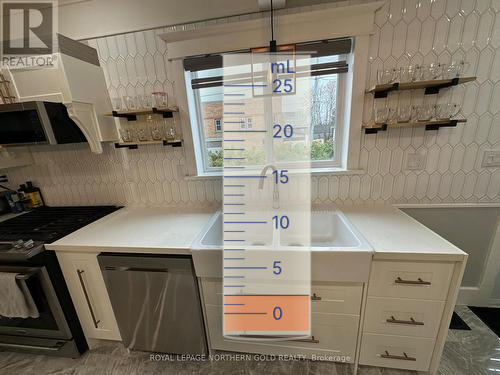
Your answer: 2 mL
